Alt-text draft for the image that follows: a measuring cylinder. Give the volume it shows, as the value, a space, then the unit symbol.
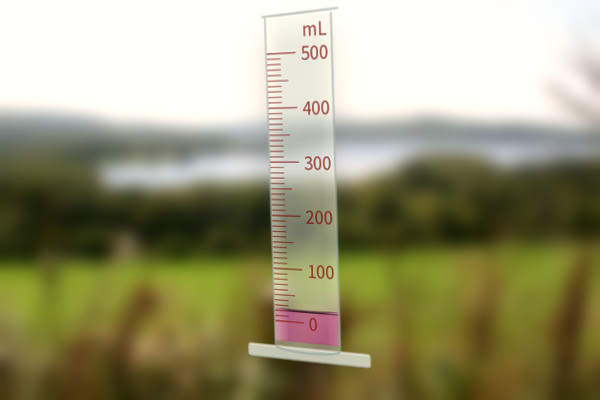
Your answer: 20 mL
